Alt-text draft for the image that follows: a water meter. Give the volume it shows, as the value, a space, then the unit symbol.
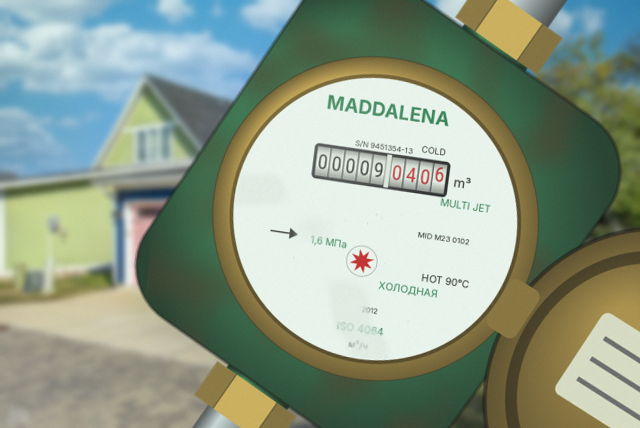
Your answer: 9.0406 m³
